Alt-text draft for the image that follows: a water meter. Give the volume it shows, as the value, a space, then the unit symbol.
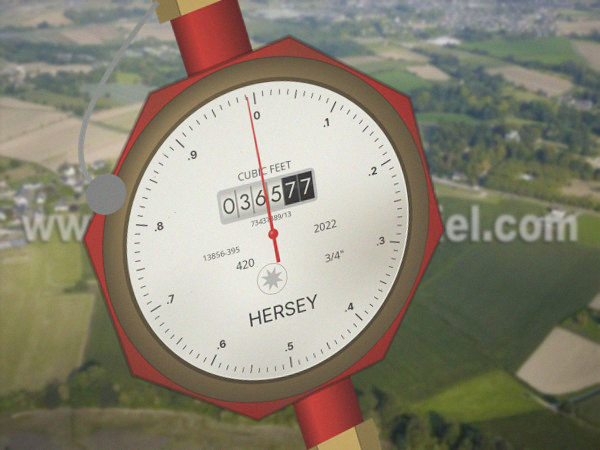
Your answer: 36576.99 ft³
